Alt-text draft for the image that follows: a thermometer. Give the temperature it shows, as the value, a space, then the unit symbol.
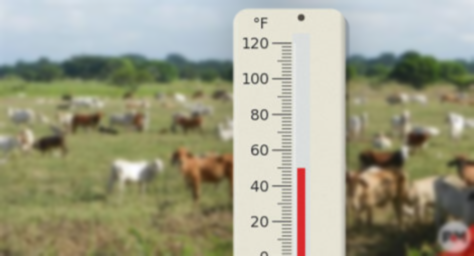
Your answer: 50 °F
